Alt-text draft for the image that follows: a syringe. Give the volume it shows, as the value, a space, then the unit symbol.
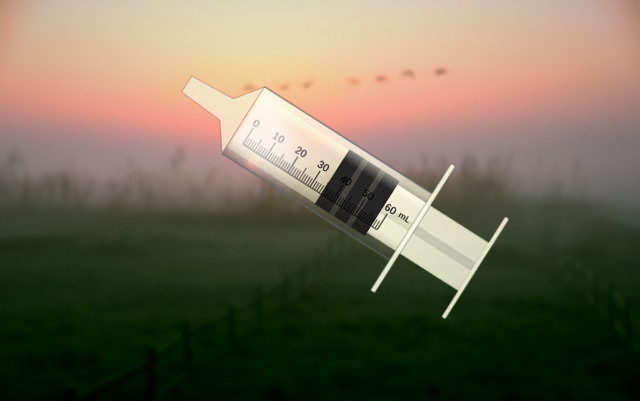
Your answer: 35 mL
